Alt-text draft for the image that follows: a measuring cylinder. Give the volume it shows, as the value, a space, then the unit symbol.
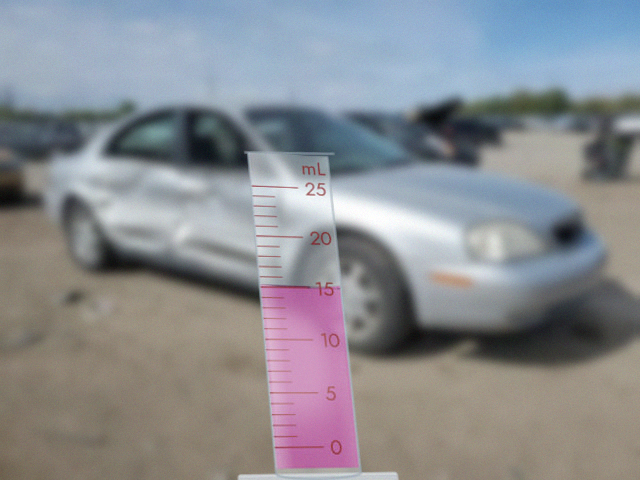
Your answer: 15 mL
